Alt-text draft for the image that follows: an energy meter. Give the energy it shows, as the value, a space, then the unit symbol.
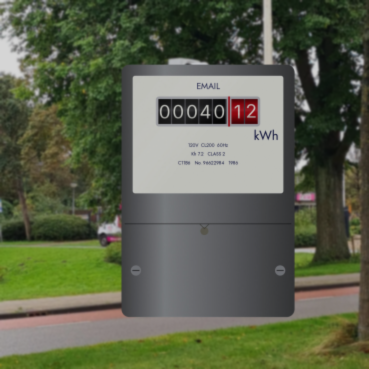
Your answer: 40.12 kWh
